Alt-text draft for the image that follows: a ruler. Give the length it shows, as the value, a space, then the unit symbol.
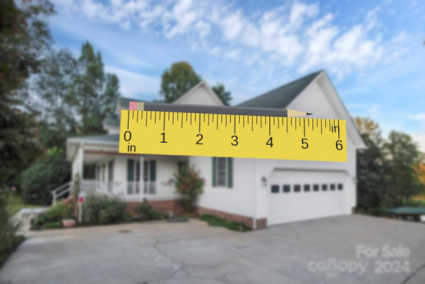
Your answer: 5.25 in
